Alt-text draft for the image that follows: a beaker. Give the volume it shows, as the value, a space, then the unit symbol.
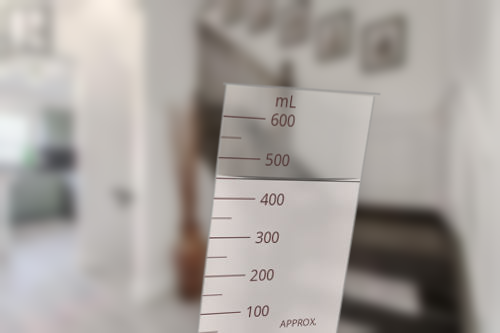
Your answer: 450 mL
